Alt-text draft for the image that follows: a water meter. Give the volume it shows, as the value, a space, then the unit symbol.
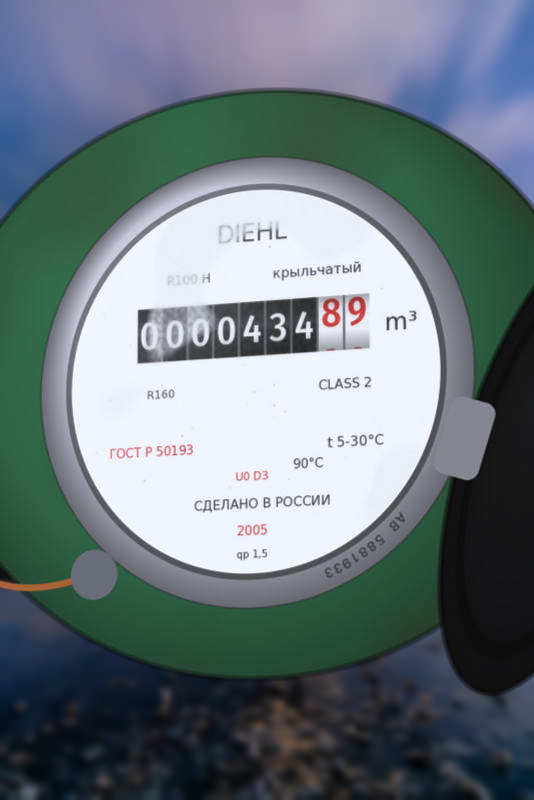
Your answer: 434.89 m³
